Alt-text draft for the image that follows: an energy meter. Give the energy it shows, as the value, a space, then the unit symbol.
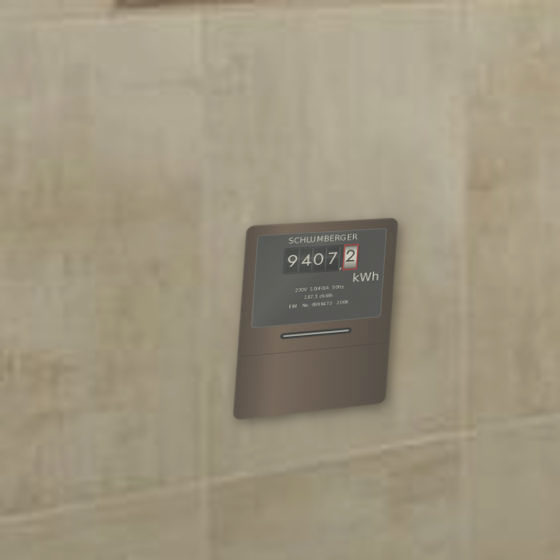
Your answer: 9407.2 kWh
